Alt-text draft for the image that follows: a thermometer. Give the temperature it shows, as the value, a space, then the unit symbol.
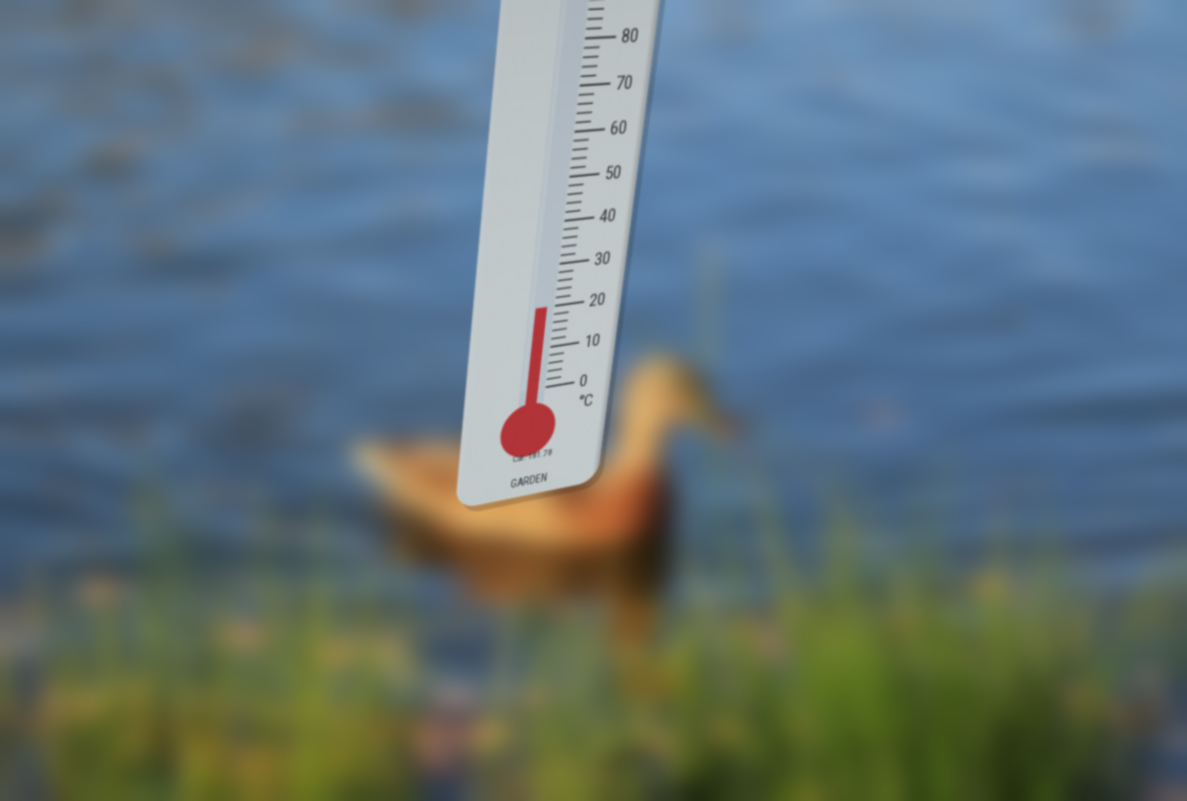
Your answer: 20 °C
